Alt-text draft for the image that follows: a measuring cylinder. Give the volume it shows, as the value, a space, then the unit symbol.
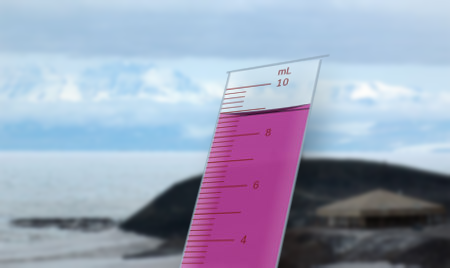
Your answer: 8.8 mL
